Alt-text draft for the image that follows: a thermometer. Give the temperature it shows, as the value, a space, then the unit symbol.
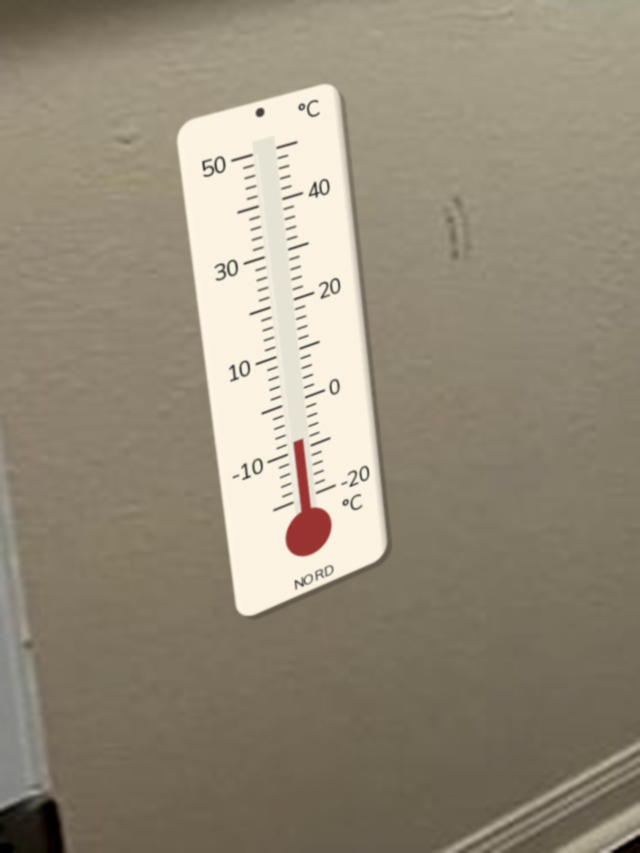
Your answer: -8 °C
